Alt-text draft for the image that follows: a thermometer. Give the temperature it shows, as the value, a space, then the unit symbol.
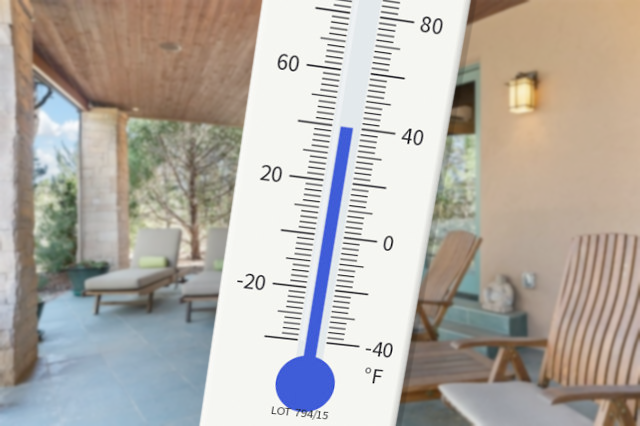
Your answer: 40 °F
